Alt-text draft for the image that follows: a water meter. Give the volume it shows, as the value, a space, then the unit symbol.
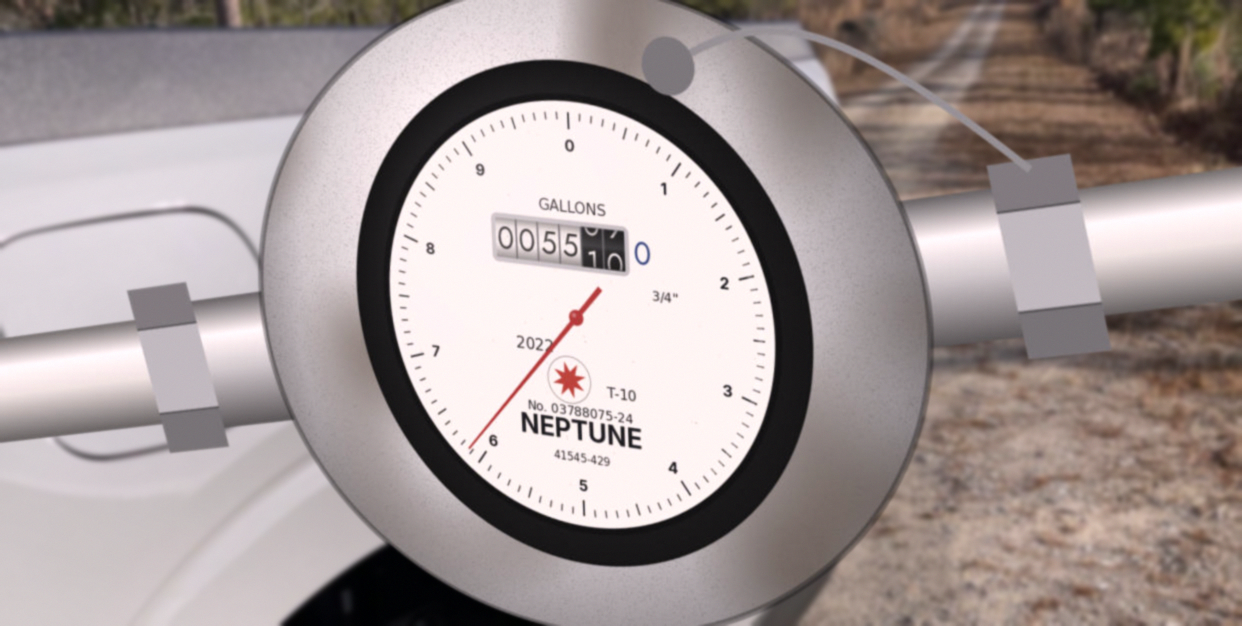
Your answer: 55096.1 gal
